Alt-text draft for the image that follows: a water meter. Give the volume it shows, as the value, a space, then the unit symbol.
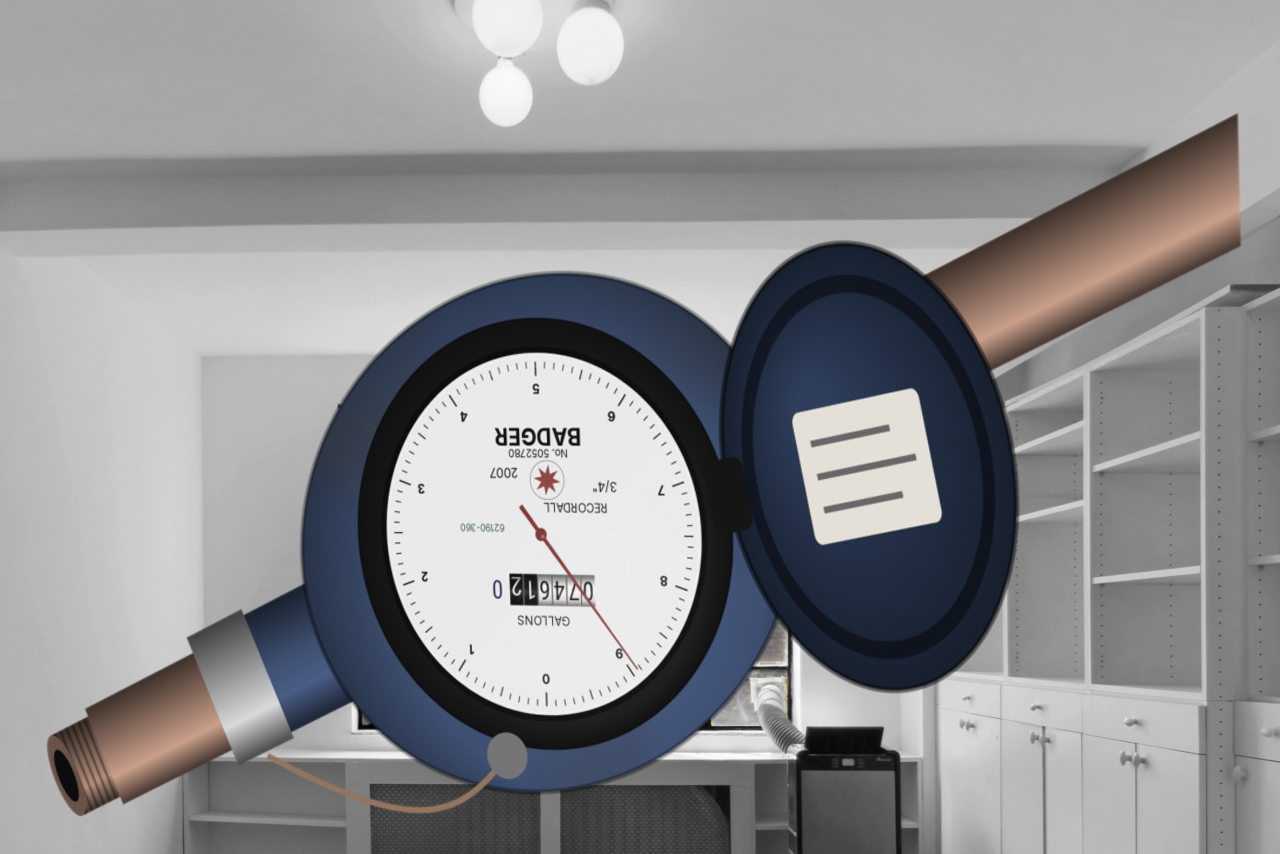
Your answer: 746118.9 gal
